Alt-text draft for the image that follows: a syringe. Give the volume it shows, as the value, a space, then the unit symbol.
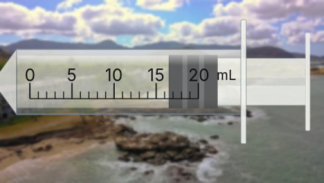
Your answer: 16.5 mL
